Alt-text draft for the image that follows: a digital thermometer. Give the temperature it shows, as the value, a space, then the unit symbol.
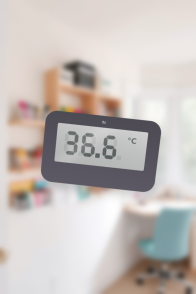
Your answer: 36.6 °C
